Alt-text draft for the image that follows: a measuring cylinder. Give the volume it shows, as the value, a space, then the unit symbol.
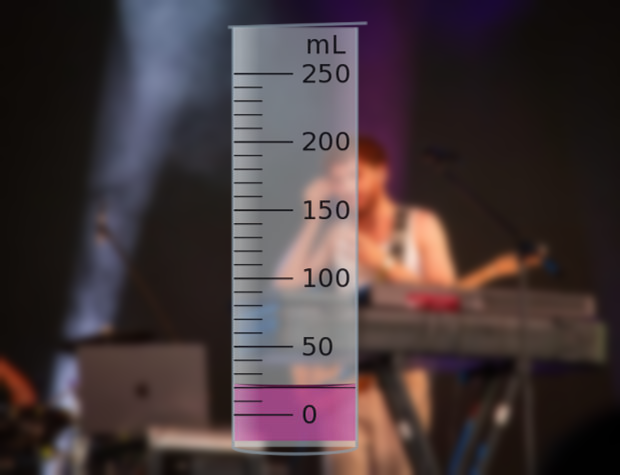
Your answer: 20 mL
